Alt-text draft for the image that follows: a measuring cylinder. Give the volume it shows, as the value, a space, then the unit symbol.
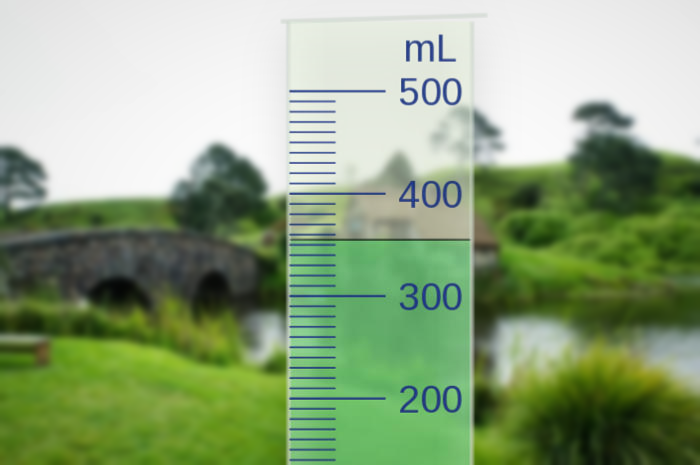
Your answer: 355 mL
